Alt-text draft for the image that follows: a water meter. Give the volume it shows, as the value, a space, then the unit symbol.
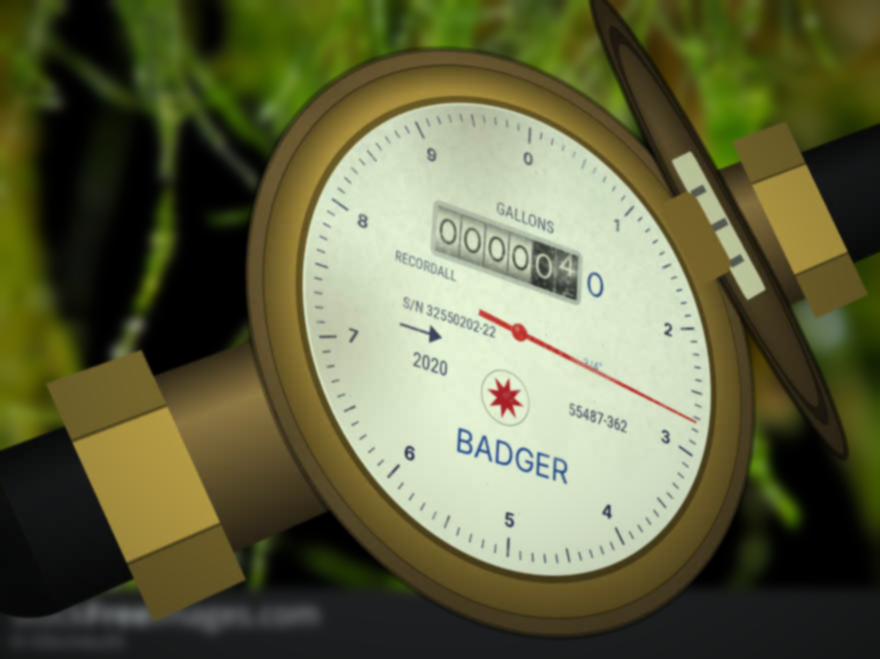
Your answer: 42.7 gal
